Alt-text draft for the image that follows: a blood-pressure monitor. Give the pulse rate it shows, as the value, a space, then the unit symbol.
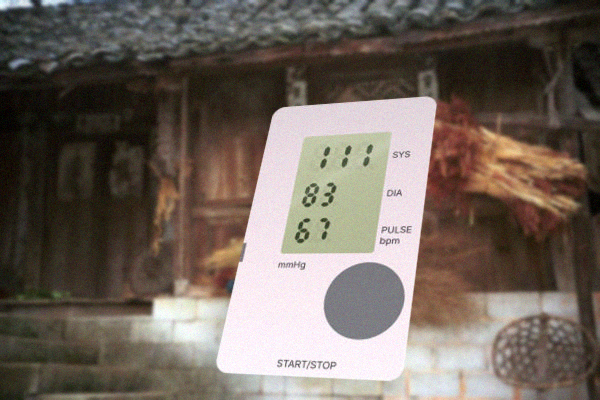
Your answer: 67 bpm
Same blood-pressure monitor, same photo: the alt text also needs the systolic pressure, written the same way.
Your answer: 111 mmHg
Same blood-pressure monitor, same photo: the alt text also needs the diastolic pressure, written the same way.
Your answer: 83 mmHg
